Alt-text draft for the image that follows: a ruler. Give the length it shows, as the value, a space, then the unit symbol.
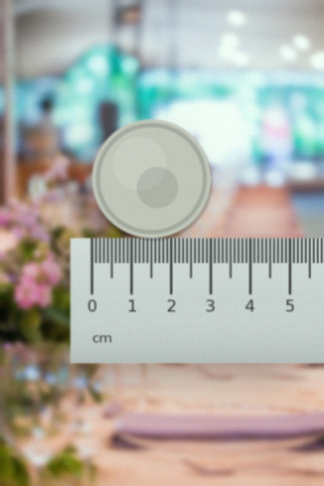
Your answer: 3 cm
